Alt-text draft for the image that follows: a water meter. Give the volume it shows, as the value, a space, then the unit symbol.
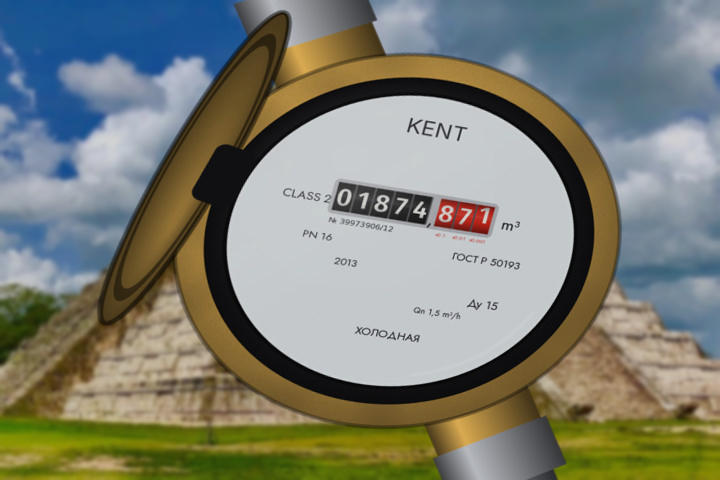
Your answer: 1874.871 m³
